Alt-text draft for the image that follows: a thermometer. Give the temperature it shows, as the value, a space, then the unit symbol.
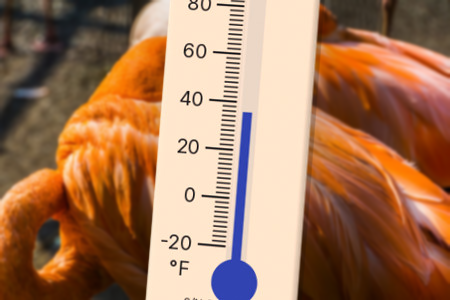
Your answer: 36 °F
